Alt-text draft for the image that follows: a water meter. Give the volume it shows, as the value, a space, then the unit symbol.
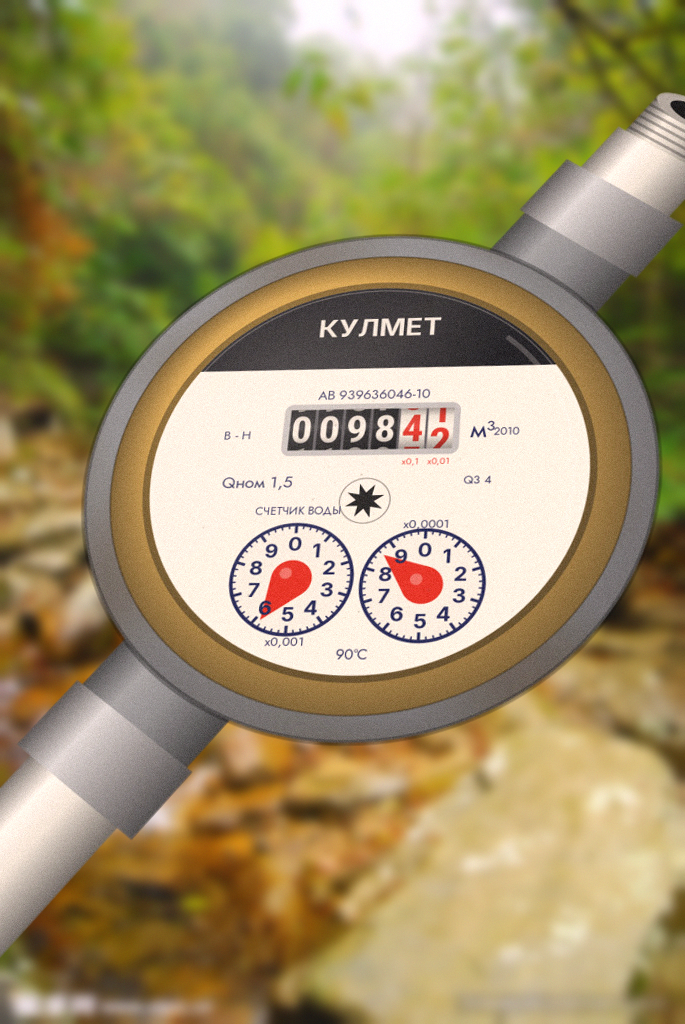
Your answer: 98.4158 m³
